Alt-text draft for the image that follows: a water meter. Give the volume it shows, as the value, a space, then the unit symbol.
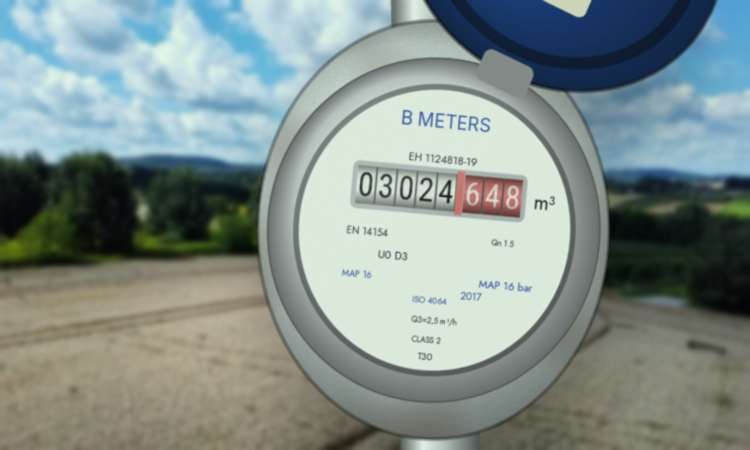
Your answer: 3024.648 m³
